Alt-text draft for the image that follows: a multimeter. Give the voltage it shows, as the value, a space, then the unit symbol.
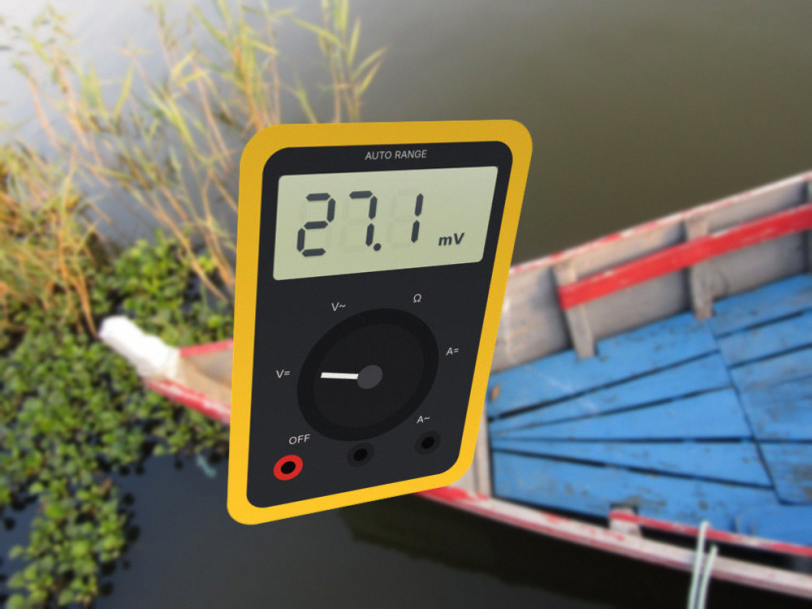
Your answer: 27.1 mV
